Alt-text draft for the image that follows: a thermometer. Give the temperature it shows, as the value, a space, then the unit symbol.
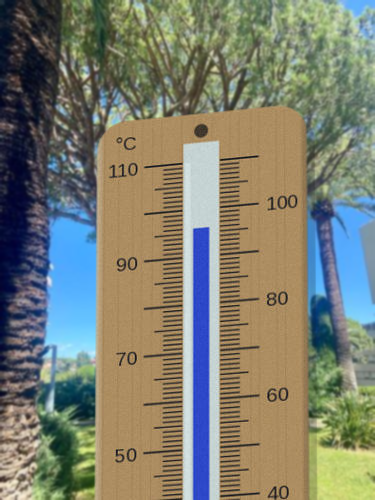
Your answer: 96 °C
